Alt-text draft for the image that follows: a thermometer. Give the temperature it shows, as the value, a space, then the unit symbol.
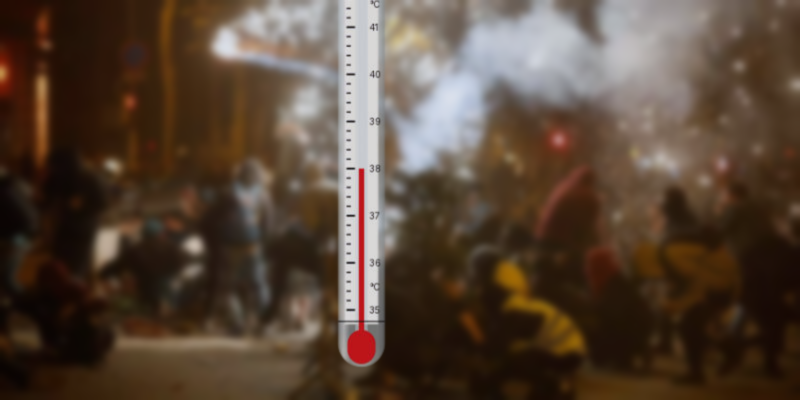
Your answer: 38 °C
